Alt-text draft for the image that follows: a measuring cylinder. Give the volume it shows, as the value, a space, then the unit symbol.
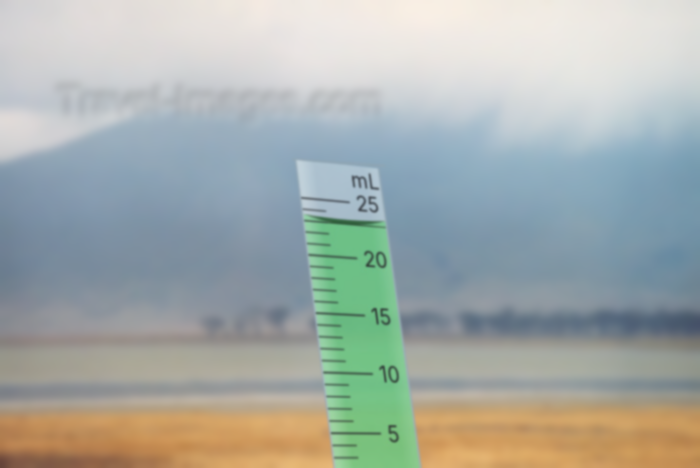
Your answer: 23 mL
